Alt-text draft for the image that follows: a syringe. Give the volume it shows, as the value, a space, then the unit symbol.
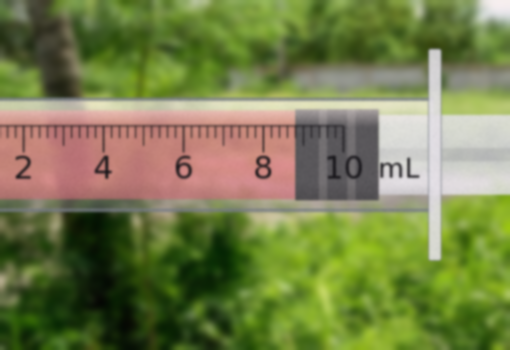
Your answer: 8.8 mL
